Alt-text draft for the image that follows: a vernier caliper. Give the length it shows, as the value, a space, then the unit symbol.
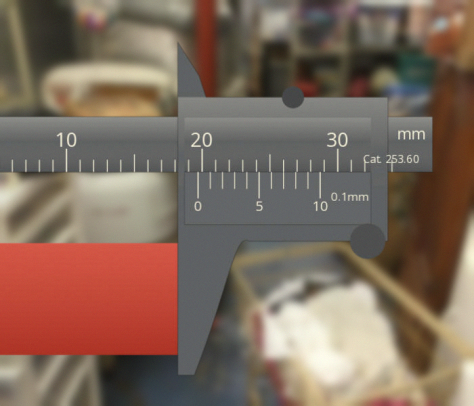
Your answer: 19.7 mm
